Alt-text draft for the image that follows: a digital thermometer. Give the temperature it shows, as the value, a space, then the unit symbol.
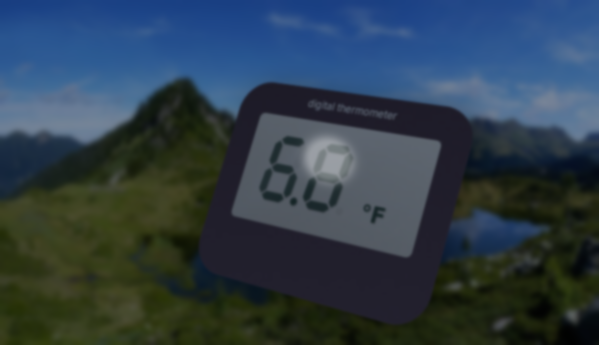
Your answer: 6.8 °F
